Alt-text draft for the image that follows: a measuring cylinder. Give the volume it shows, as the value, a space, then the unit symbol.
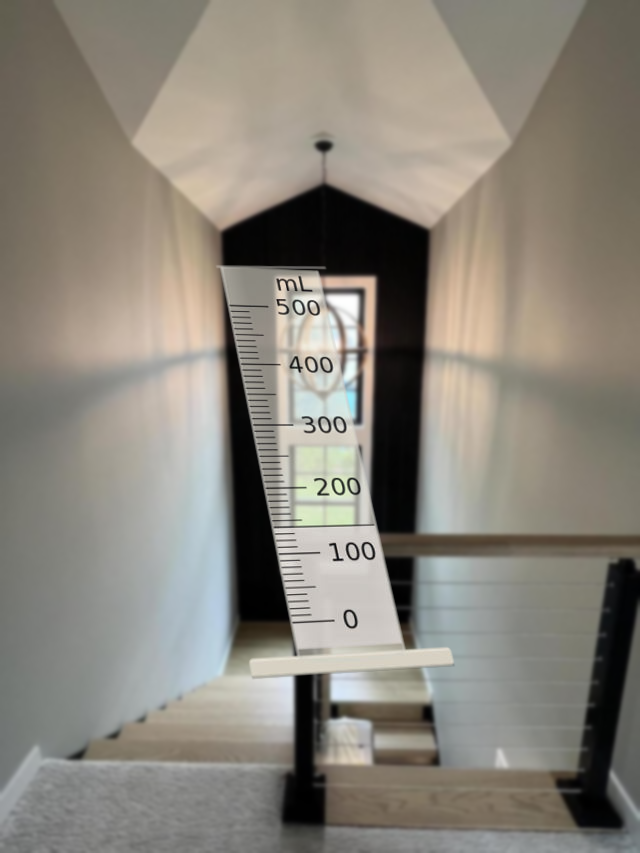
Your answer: 140 mL
